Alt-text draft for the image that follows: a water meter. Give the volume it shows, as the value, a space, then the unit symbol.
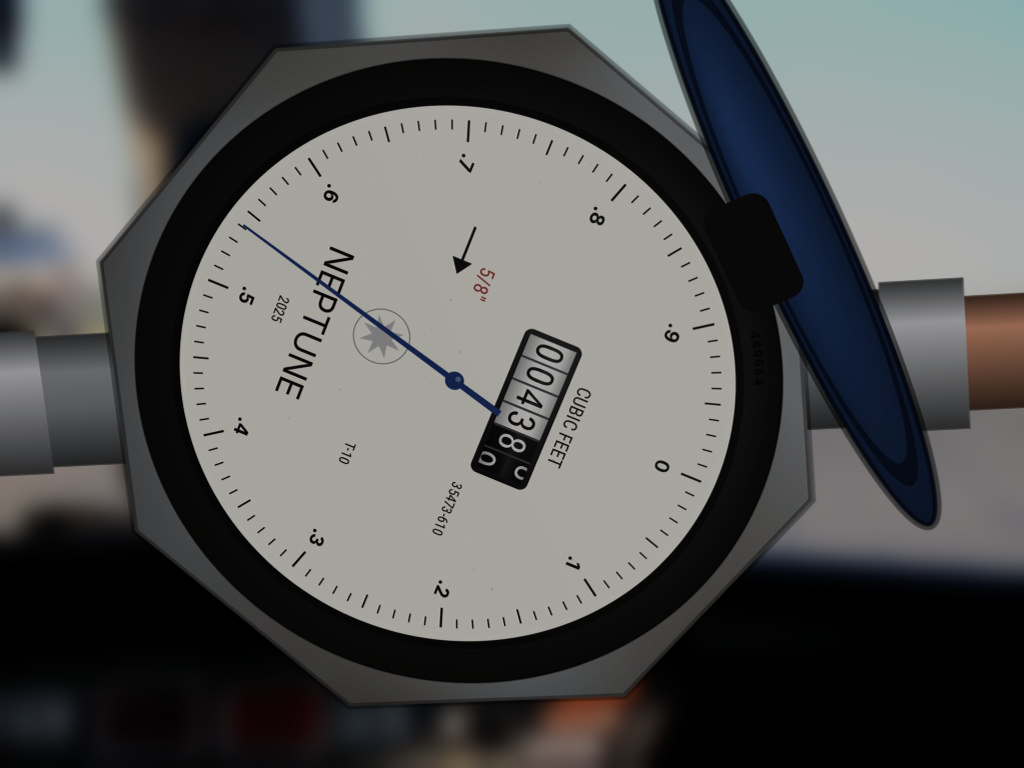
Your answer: 4388.54 ft³
